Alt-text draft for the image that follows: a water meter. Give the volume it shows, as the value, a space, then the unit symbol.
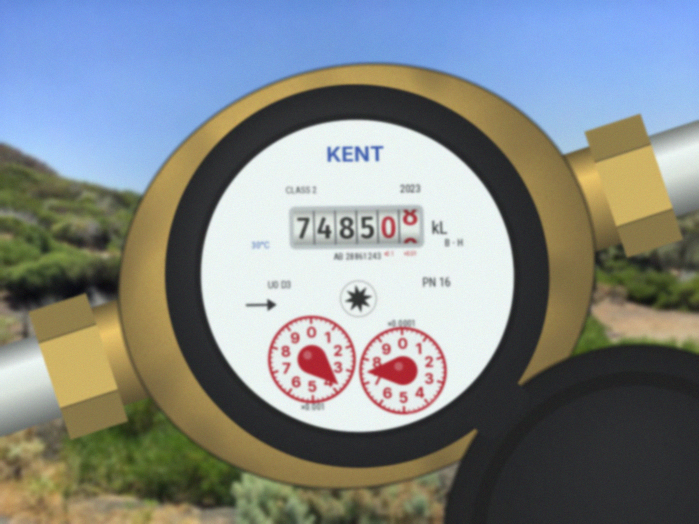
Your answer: 7485.0837 kL
